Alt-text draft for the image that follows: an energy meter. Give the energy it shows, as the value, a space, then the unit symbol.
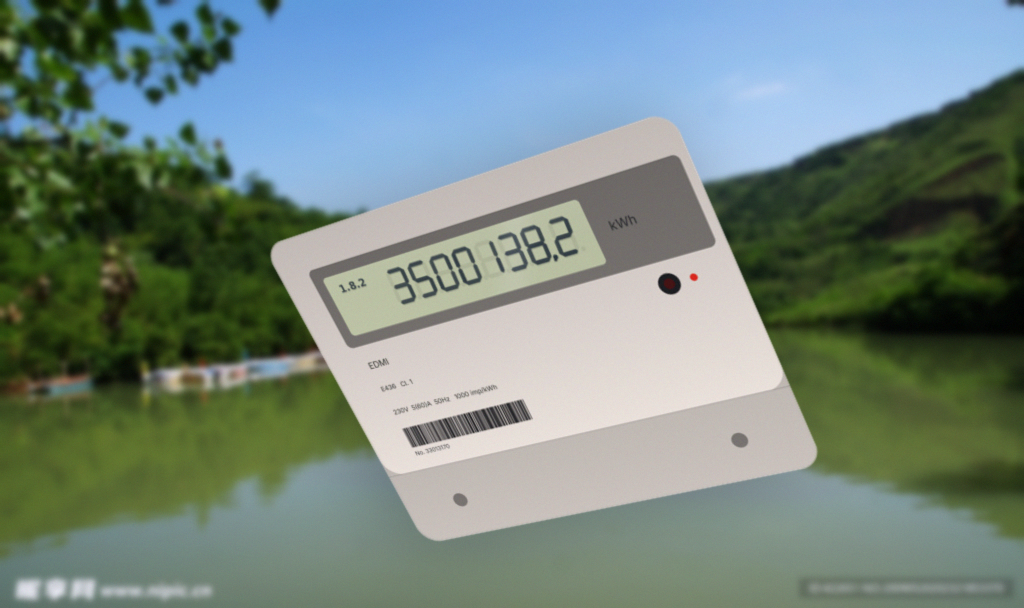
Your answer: 3500138.2 kWh
